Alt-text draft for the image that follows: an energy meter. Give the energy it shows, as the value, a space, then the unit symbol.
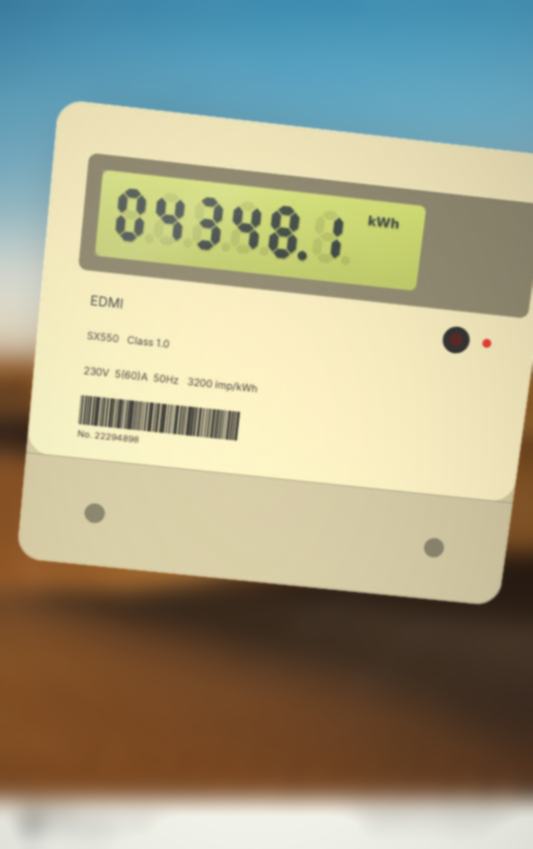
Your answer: 4348.1 kWh
